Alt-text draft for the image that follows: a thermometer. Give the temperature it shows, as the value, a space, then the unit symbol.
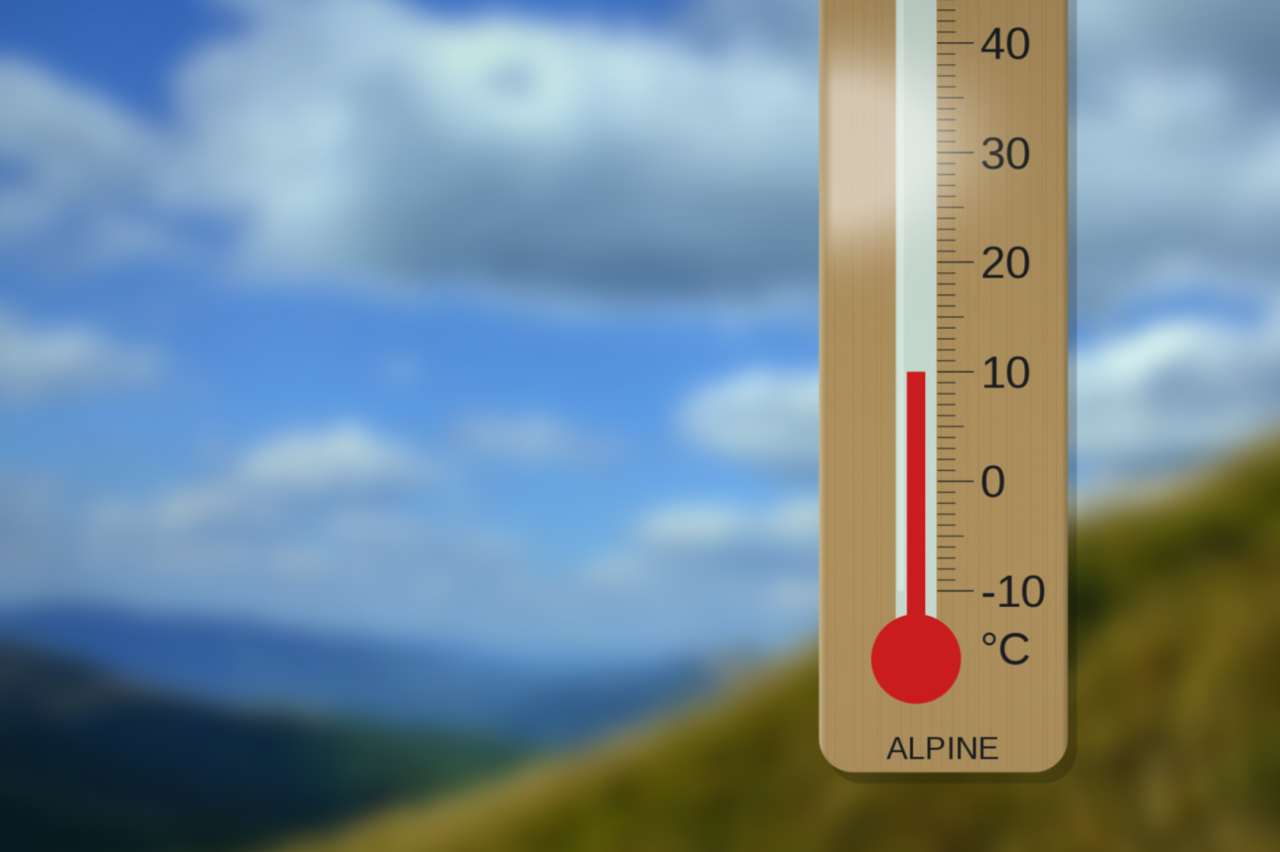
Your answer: 10 °C
